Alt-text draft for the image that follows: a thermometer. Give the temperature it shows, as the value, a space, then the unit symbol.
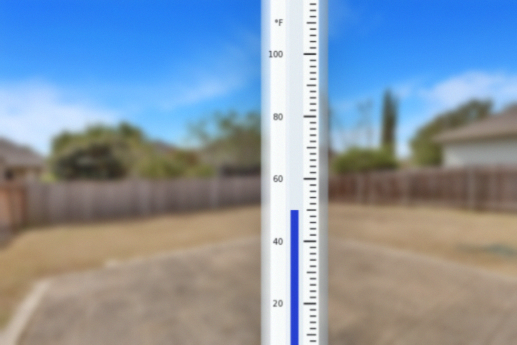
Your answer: 50 °F
